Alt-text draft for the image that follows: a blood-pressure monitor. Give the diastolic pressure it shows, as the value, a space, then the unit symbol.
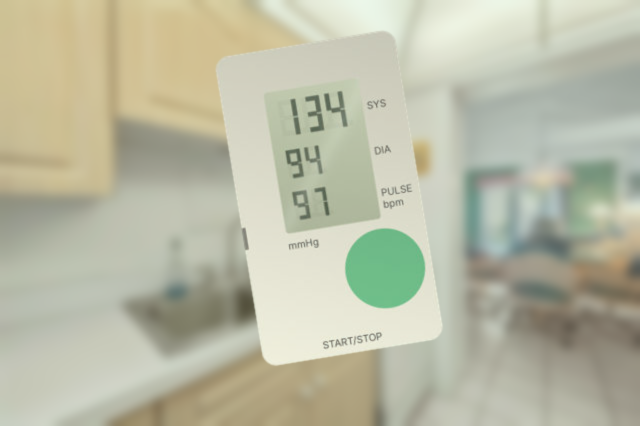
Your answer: 94 mmHg
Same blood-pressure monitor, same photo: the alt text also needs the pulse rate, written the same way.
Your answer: 97 bpm
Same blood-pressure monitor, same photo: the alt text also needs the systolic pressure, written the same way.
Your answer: 134 mmHg
